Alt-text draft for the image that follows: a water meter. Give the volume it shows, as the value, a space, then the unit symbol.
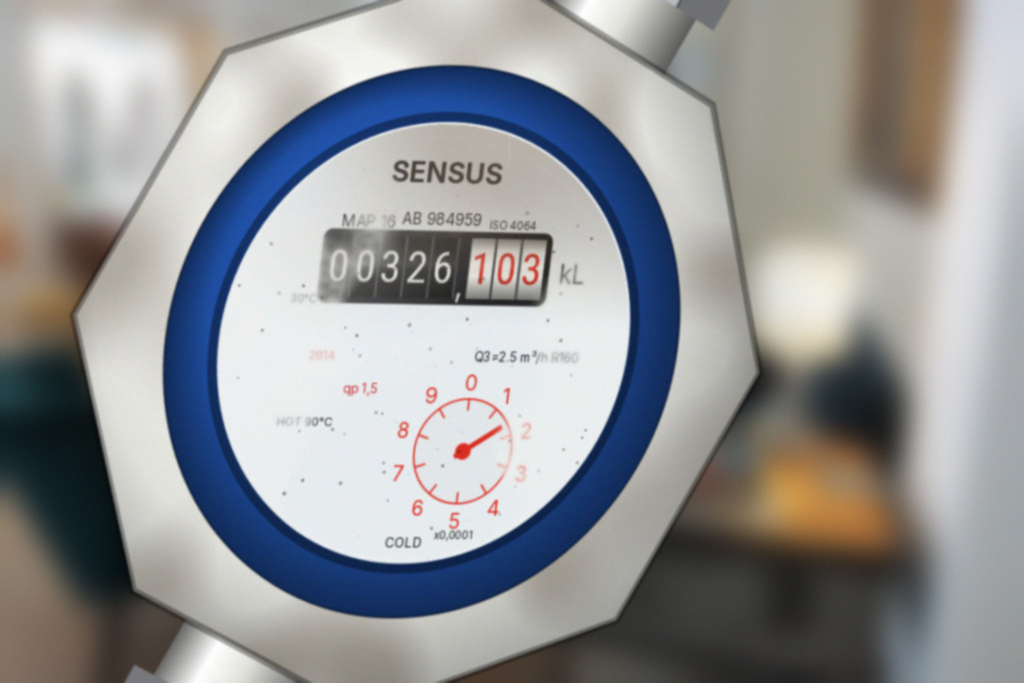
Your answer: 326.1031 kL
